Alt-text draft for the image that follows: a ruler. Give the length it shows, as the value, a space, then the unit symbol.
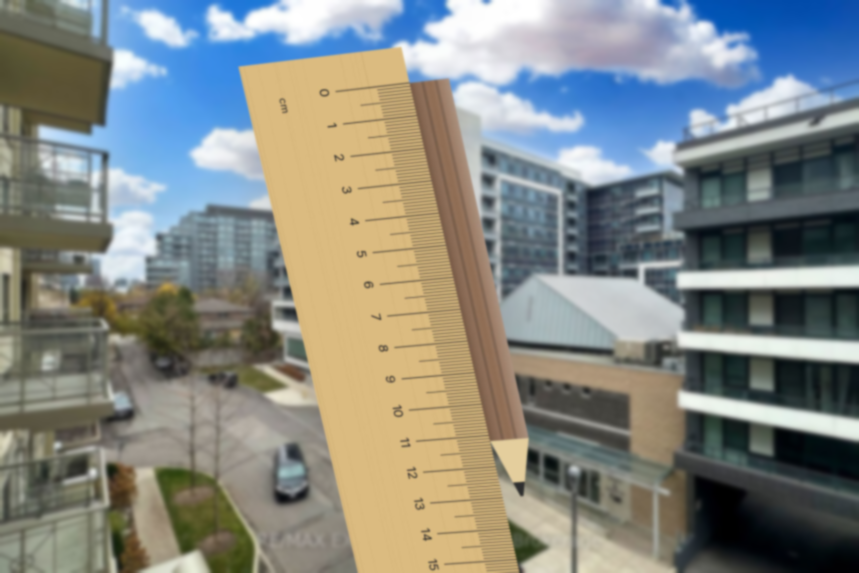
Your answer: 13 cm
